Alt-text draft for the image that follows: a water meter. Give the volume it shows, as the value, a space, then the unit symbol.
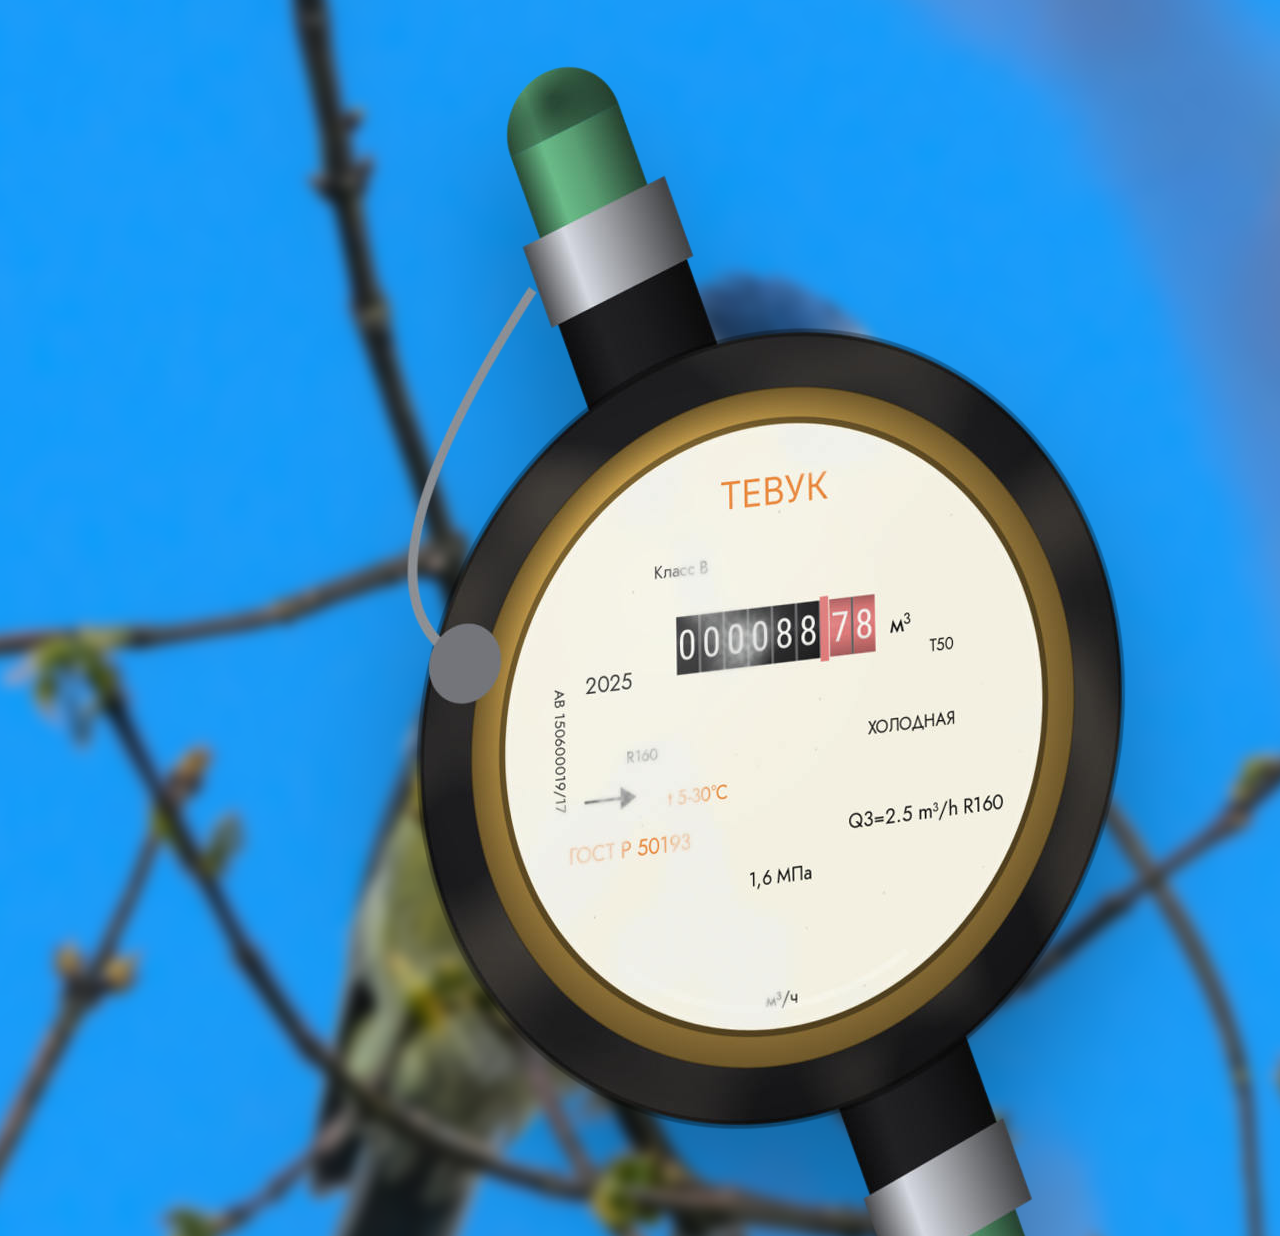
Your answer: 88.78 m³
